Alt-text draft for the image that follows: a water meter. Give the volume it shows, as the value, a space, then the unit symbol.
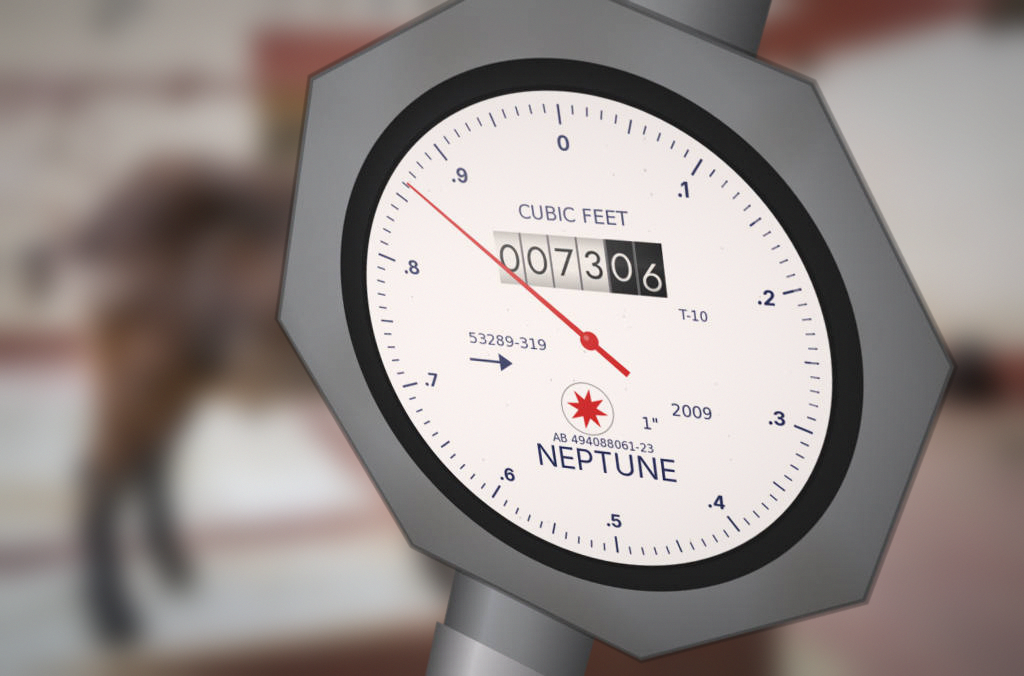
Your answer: 7305.86 ft³
